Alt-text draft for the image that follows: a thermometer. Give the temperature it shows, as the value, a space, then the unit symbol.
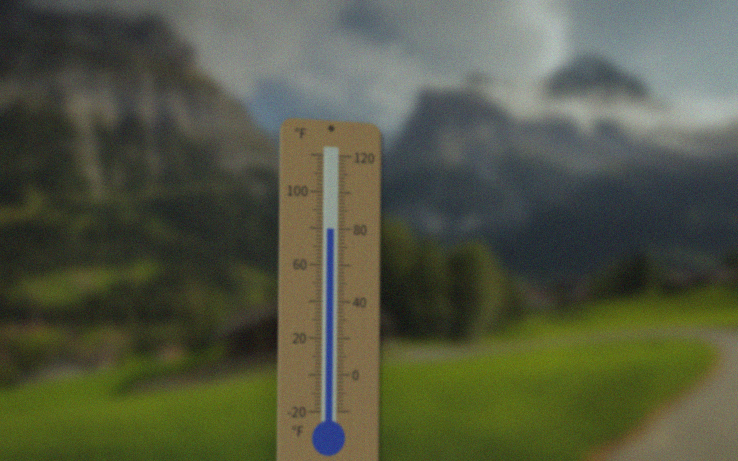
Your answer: 80 °F
